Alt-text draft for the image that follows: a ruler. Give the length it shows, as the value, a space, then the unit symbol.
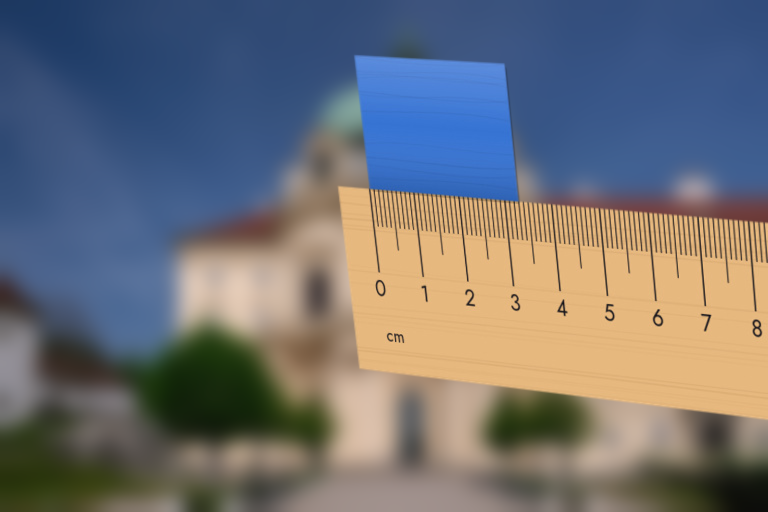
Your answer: 3.3 cm
